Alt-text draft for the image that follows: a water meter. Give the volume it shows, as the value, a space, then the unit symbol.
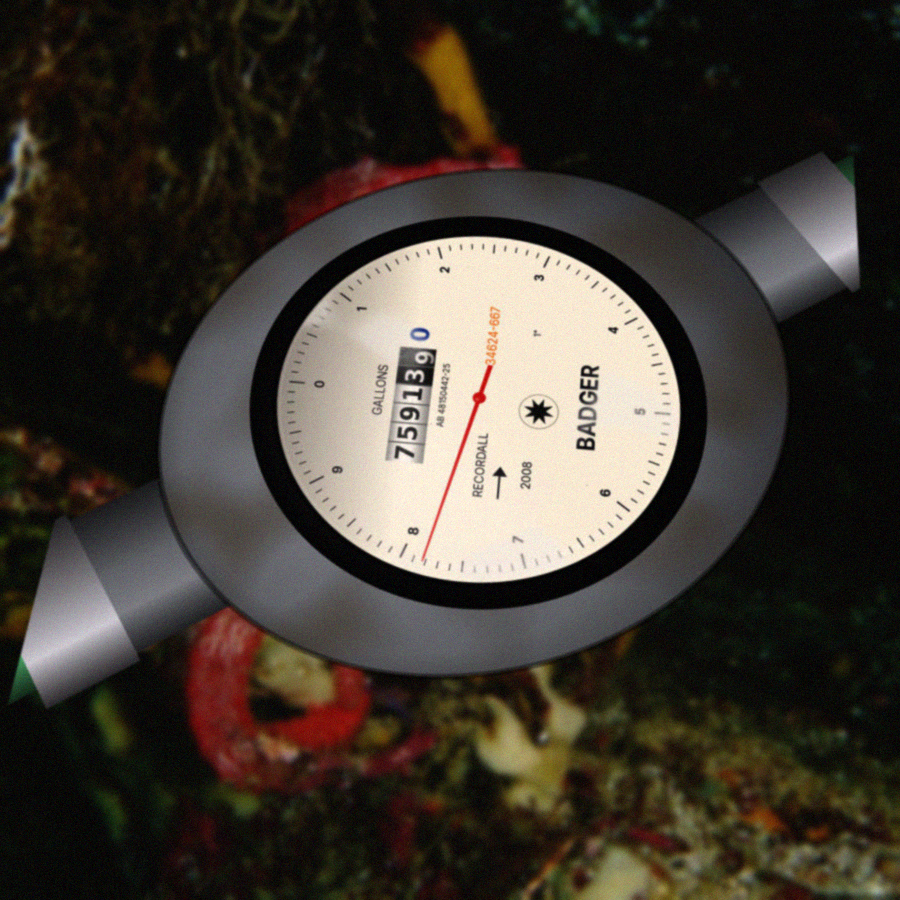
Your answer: 7591387.8 gal
